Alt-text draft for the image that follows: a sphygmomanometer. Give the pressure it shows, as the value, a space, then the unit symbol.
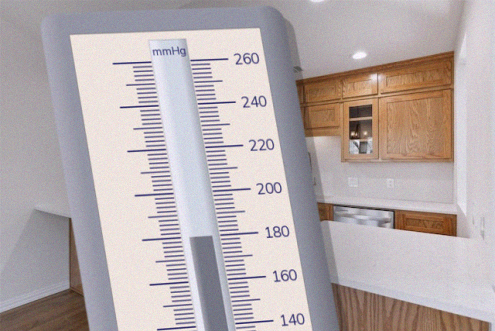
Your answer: 180 mmHg
